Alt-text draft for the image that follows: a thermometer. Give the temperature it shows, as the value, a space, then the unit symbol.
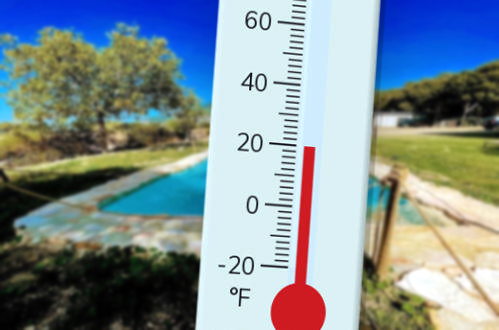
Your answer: 20 °F
